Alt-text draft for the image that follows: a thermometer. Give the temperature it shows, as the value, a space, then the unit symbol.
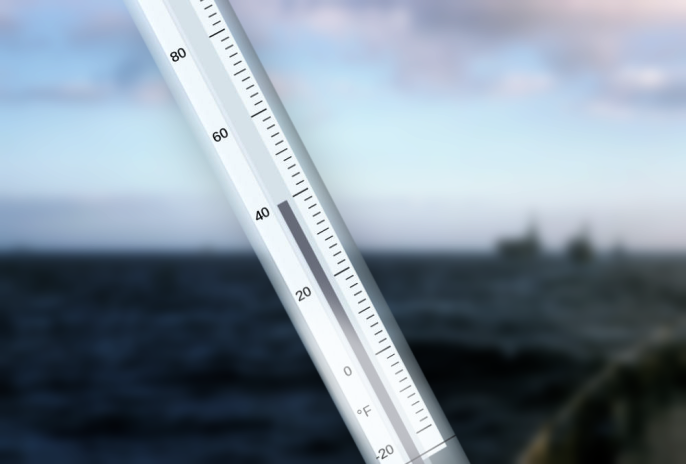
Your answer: 40 °F
